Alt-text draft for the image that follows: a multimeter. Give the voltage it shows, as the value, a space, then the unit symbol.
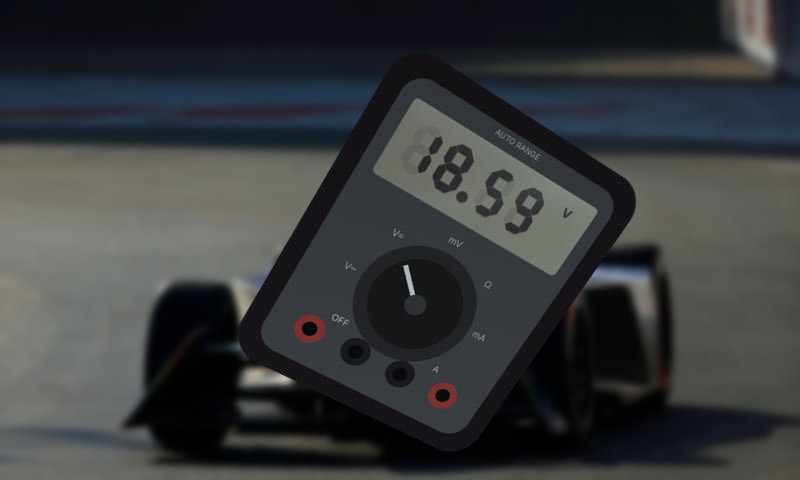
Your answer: 18.59 V
